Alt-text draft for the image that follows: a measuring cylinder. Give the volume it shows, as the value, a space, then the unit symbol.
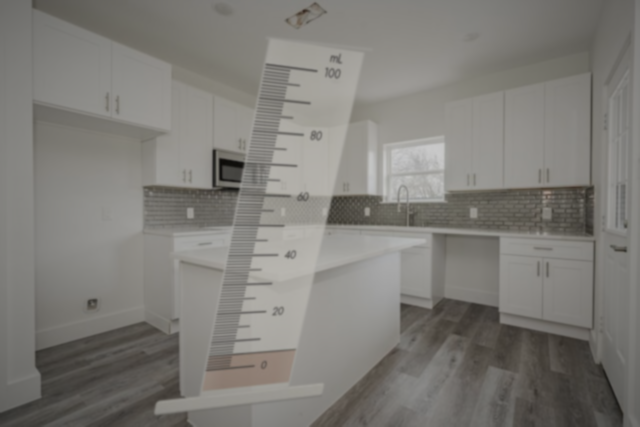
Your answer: 5 mL
